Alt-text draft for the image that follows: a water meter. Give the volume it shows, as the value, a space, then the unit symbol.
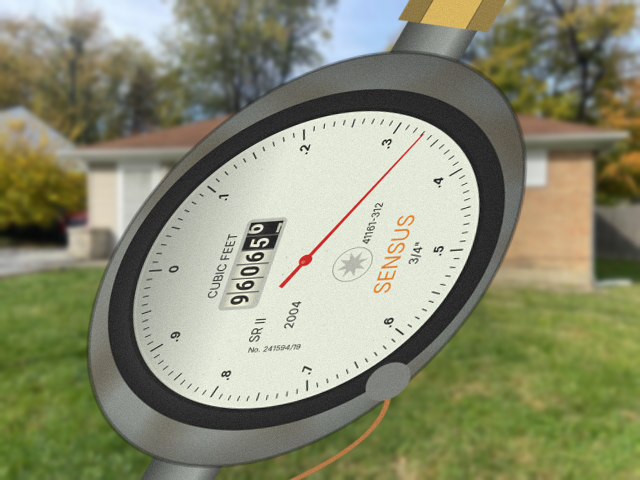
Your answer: 960656.33 ft³
